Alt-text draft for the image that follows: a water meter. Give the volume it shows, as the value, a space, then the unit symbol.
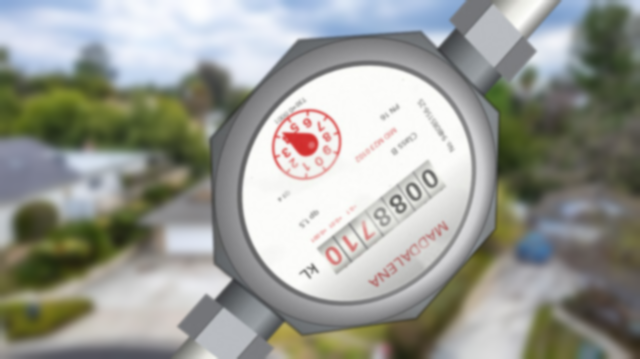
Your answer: 88.7104 kL
